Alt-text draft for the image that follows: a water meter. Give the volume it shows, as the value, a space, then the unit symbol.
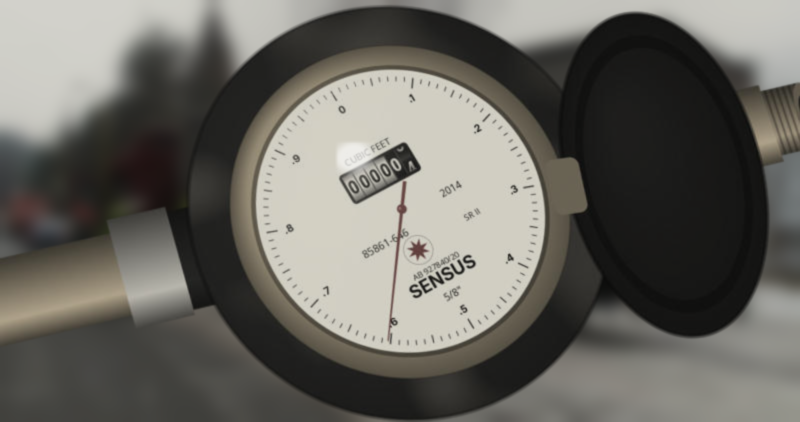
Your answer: 3.60 ft³
